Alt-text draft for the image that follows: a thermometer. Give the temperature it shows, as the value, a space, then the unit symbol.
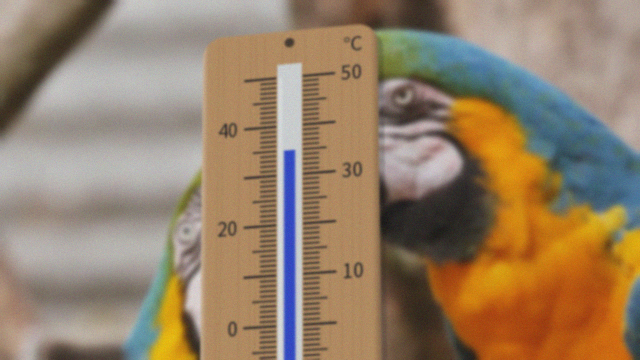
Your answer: 35 °C
